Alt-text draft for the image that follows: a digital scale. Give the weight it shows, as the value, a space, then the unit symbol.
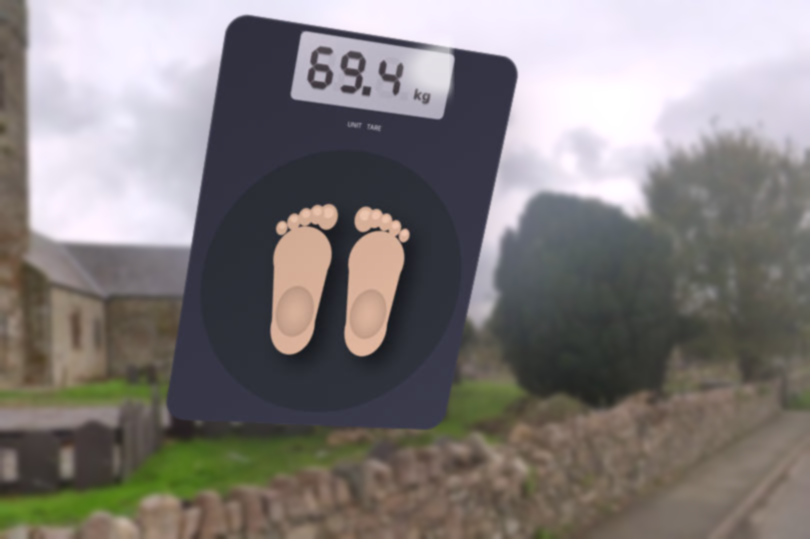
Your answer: 69.4 kg
